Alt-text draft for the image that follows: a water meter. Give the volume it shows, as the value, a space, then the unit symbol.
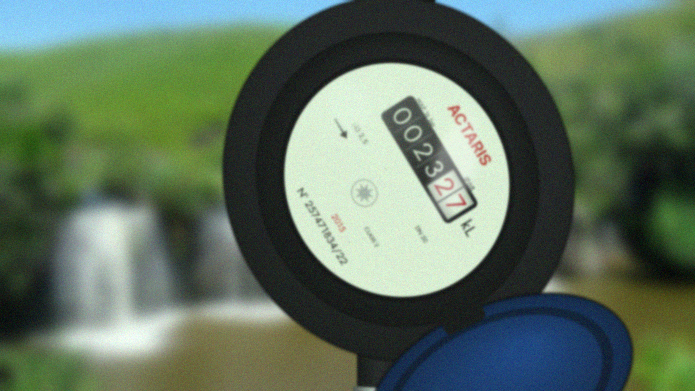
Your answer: 23.27 kL
